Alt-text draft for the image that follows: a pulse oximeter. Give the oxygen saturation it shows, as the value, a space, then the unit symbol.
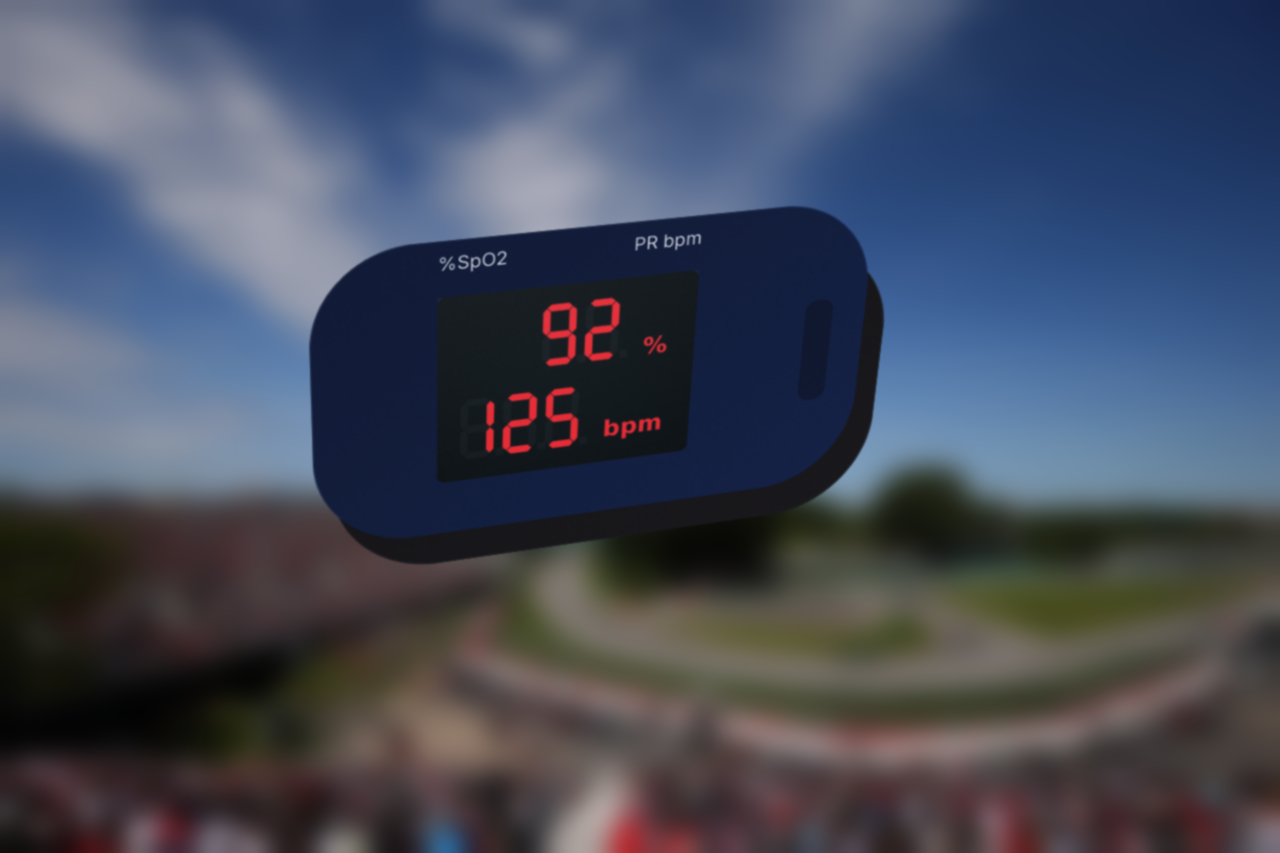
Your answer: 92 %
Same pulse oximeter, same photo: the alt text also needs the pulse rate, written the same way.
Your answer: 125 bpm
